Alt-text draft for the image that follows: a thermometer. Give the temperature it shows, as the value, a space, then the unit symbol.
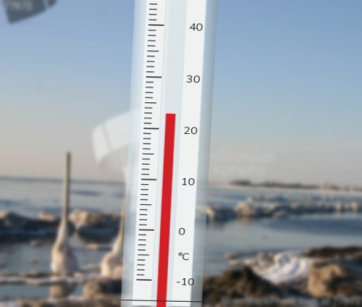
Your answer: 23 °C
